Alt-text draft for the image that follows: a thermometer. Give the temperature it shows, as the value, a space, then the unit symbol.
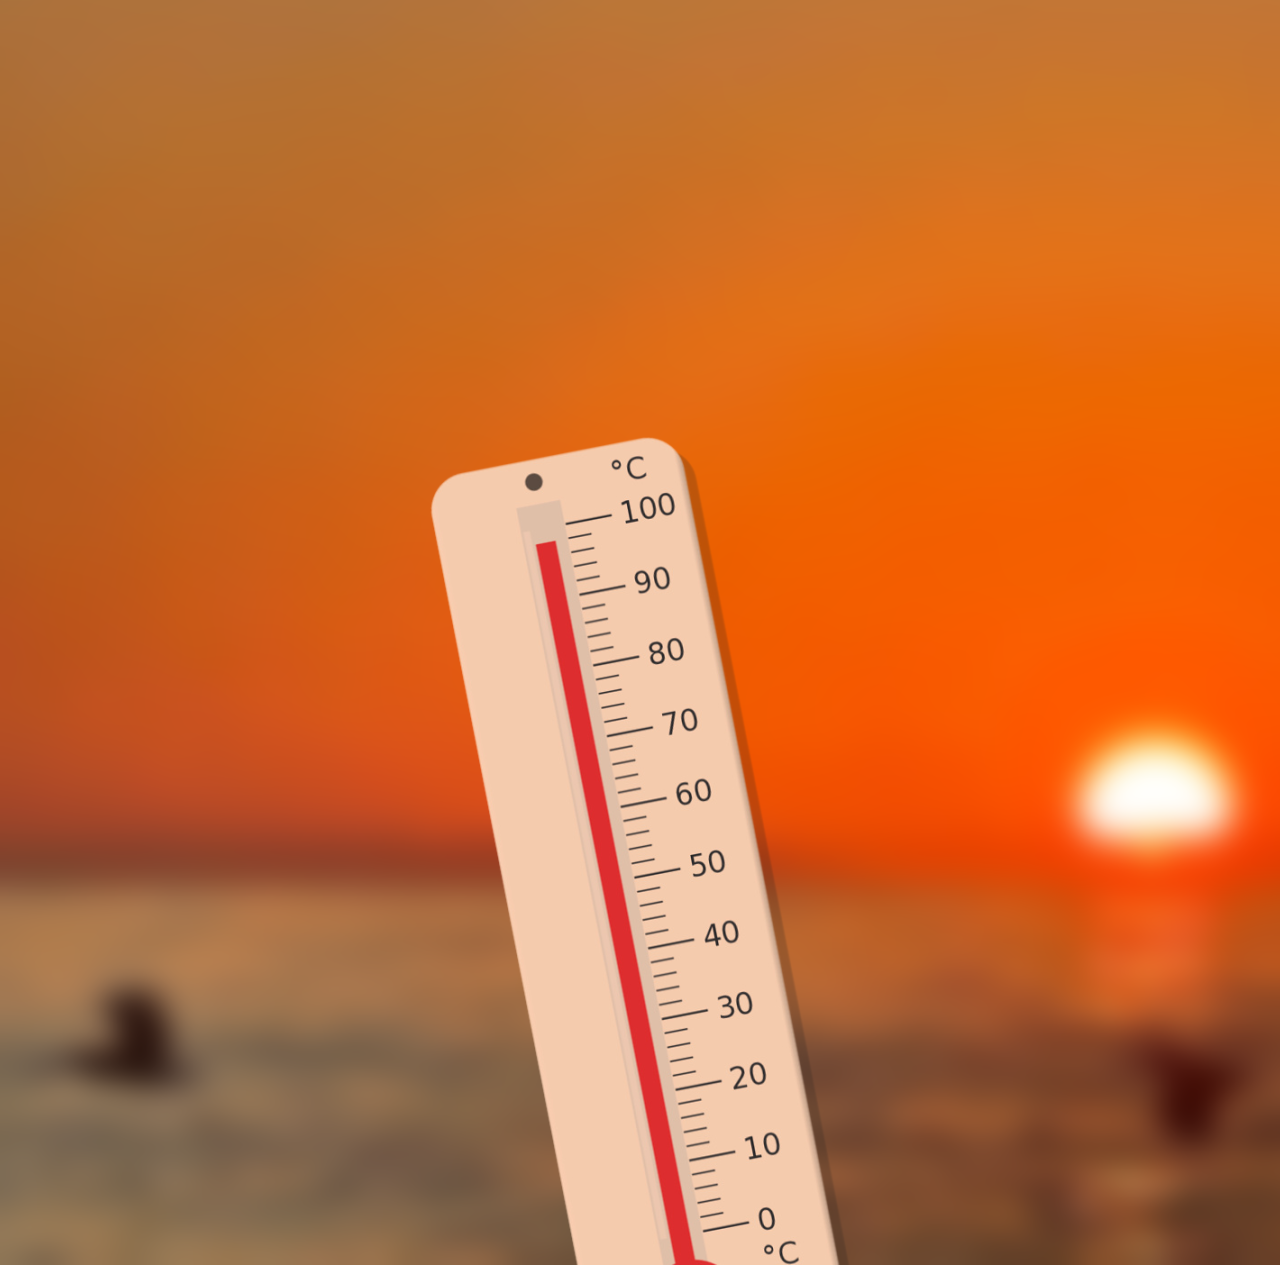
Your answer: 98 °C
